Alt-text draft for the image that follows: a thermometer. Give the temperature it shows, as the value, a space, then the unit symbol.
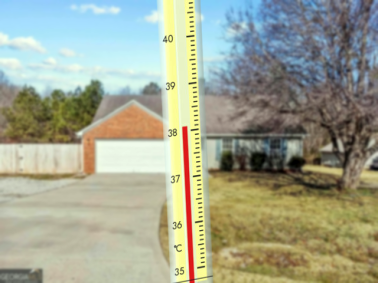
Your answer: 38.1 °C
